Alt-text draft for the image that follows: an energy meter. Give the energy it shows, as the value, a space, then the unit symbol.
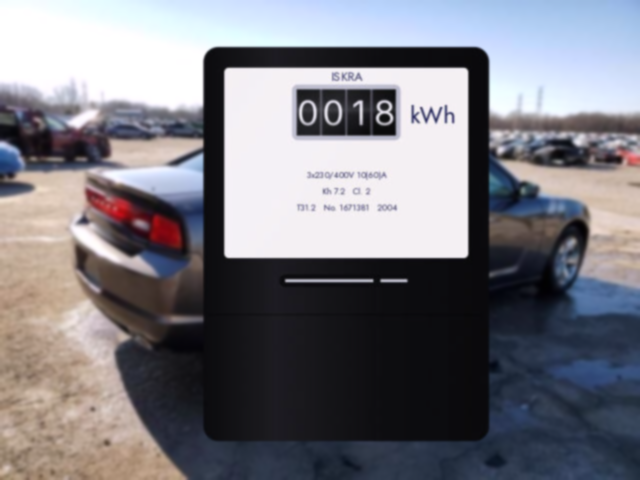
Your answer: 18 kWh
